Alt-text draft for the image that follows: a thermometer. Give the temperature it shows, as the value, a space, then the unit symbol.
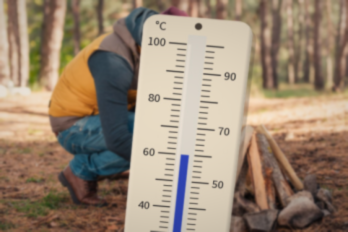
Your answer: 60 °C
